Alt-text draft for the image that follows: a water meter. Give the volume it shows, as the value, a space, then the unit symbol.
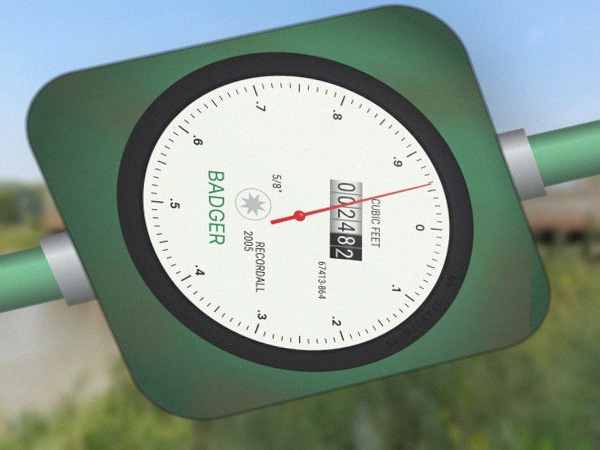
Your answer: 2481.94 ft³
